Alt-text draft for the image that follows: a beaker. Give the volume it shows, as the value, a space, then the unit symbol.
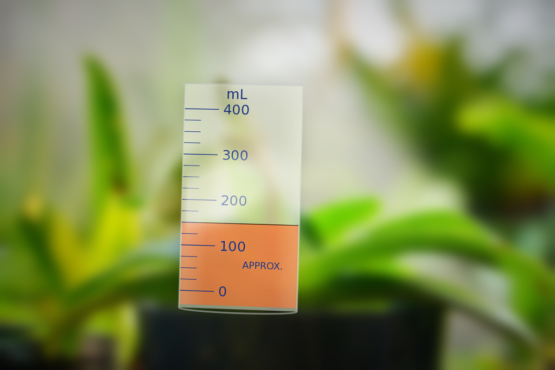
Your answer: 150 mL
